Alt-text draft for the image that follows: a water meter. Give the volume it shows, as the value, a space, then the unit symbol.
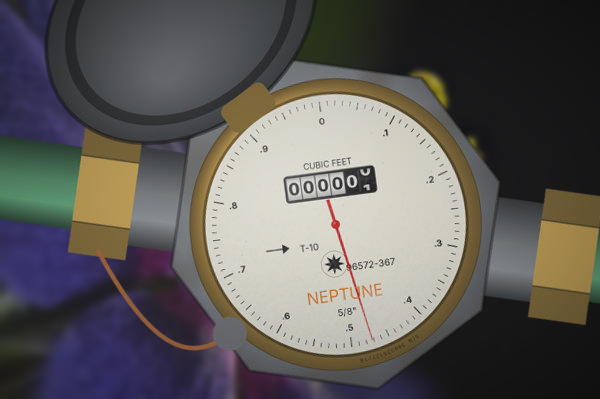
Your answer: 0.47 ft³
